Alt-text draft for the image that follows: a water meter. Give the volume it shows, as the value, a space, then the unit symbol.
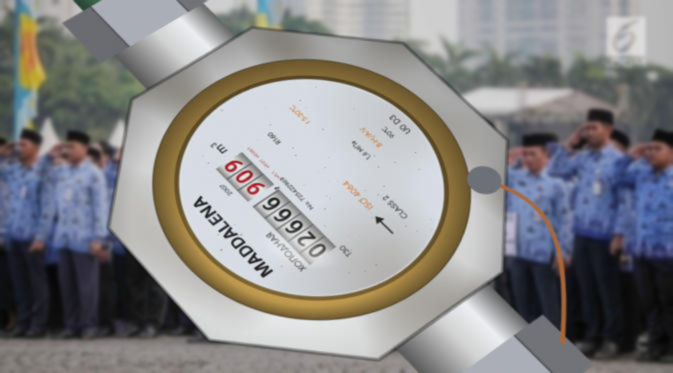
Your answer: 2666.909 m³
